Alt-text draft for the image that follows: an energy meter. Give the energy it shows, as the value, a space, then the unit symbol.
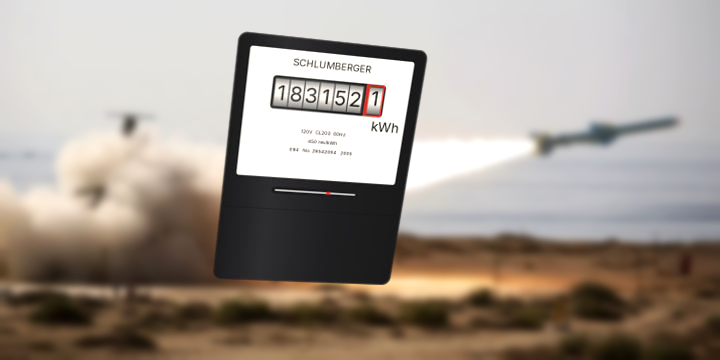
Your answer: 183152.1 kWh
